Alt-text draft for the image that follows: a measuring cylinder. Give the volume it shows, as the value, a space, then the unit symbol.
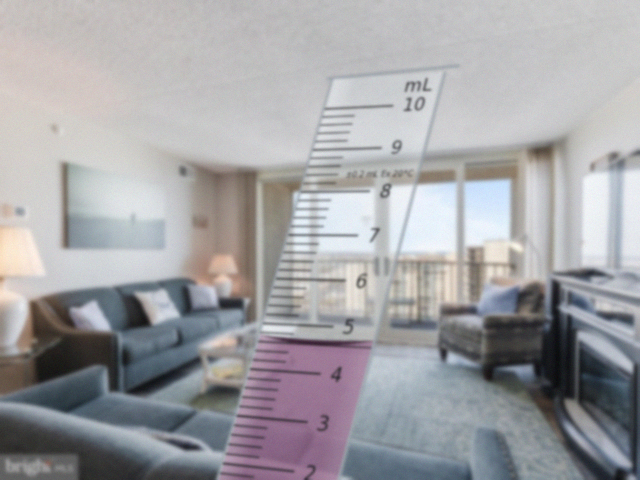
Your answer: 4.6 mL
